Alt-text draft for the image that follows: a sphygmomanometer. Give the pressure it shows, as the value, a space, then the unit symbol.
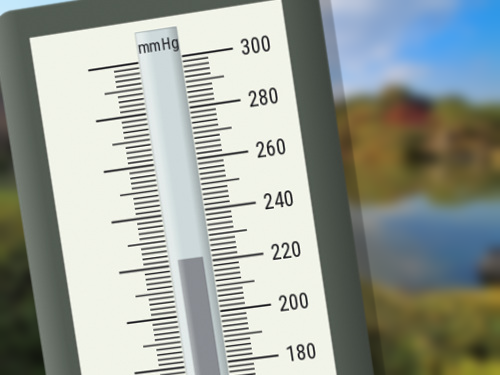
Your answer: 222 mmHg
